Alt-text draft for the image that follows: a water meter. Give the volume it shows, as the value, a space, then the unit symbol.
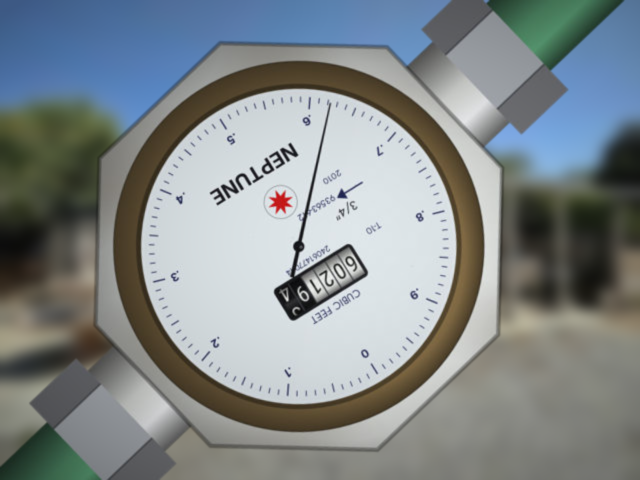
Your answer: 602193.62 ft³
